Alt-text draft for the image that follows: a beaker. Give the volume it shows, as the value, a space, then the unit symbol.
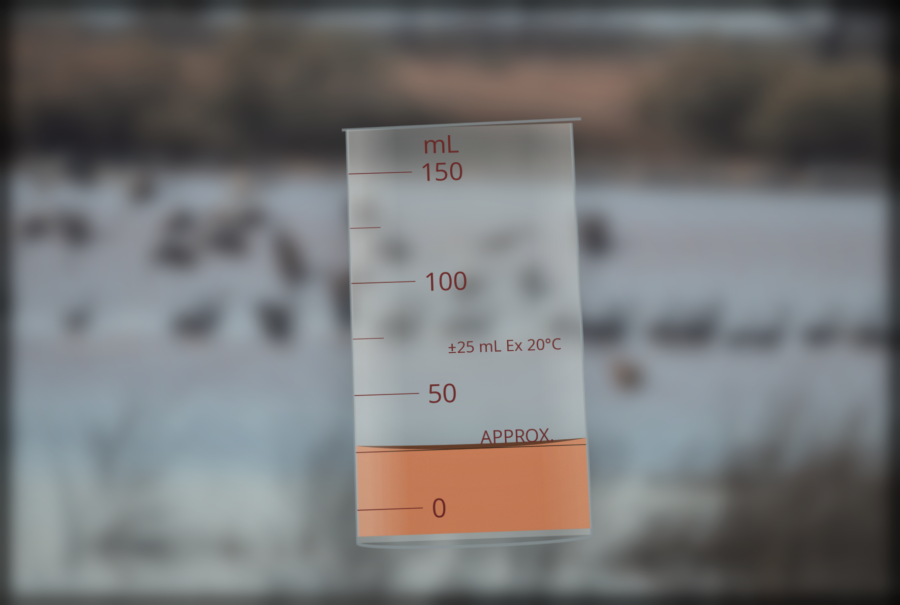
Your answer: 25 mL
